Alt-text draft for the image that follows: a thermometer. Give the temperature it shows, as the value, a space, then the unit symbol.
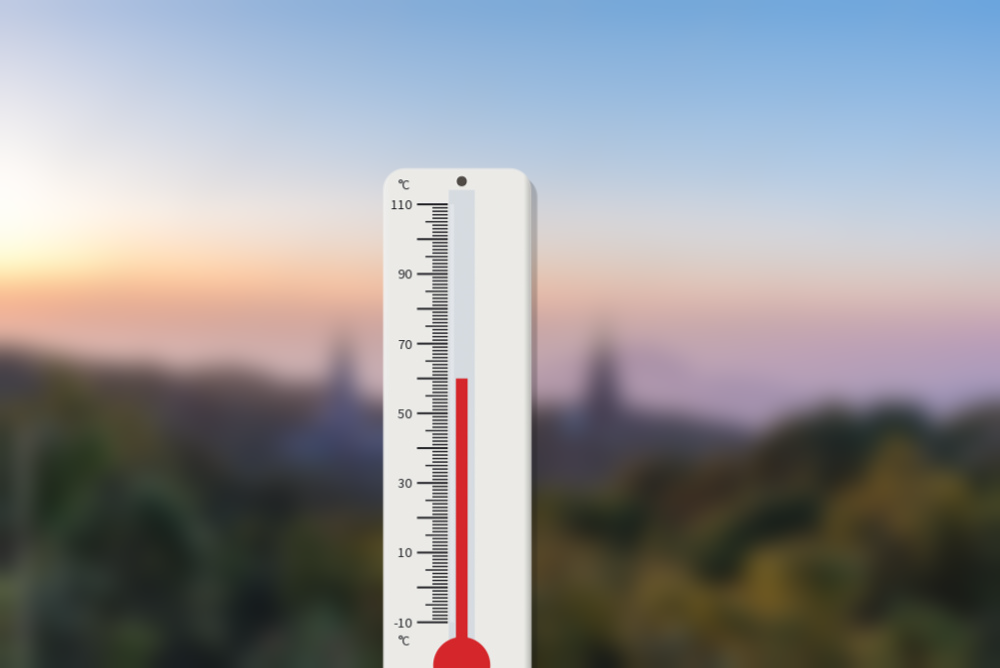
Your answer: 60 °C
